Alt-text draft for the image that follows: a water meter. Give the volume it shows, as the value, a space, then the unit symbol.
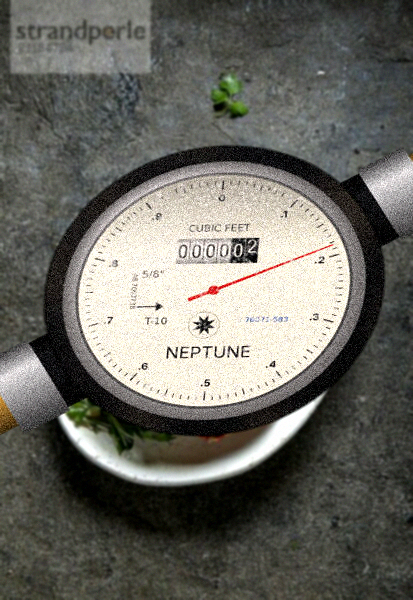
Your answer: 2.18 ft³
